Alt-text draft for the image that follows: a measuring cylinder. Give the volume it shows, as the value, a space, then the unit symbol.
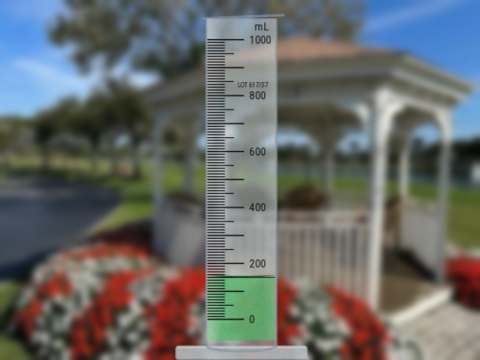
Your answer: 150 mL
